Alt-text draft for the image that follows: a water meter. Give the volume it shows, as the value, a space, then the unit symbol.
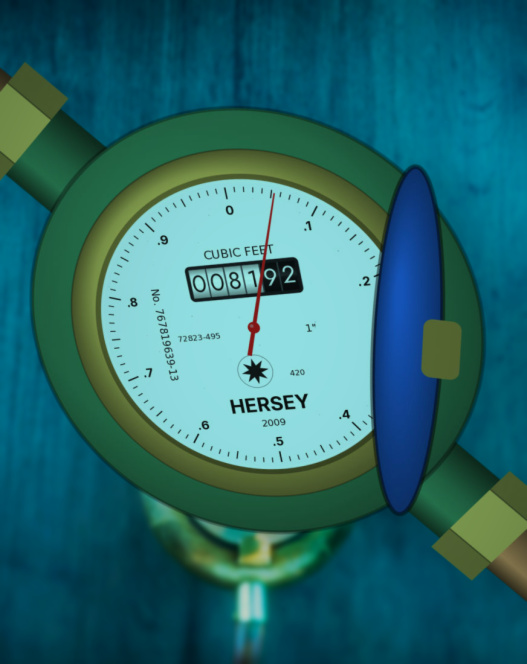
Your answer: 8192.05 ft³
